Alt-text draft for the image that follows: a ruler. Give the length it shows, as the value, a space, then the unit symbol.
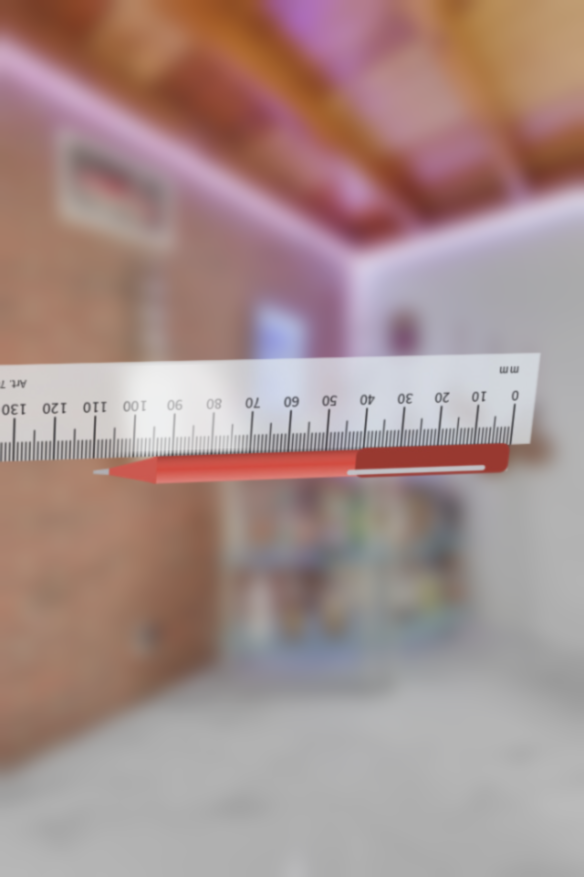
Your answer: 110 mm
